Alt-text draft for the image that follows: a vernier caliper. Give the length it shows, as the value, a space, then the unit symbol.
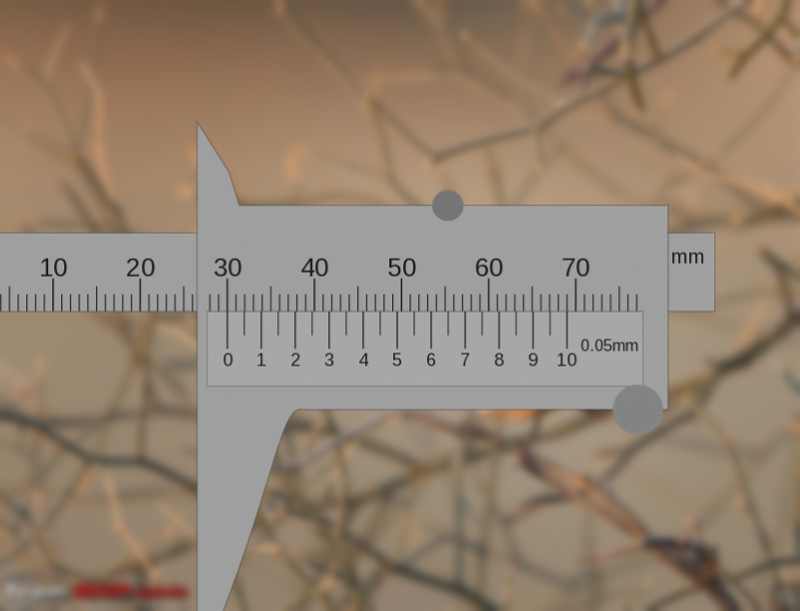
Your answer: 30.0 mm
